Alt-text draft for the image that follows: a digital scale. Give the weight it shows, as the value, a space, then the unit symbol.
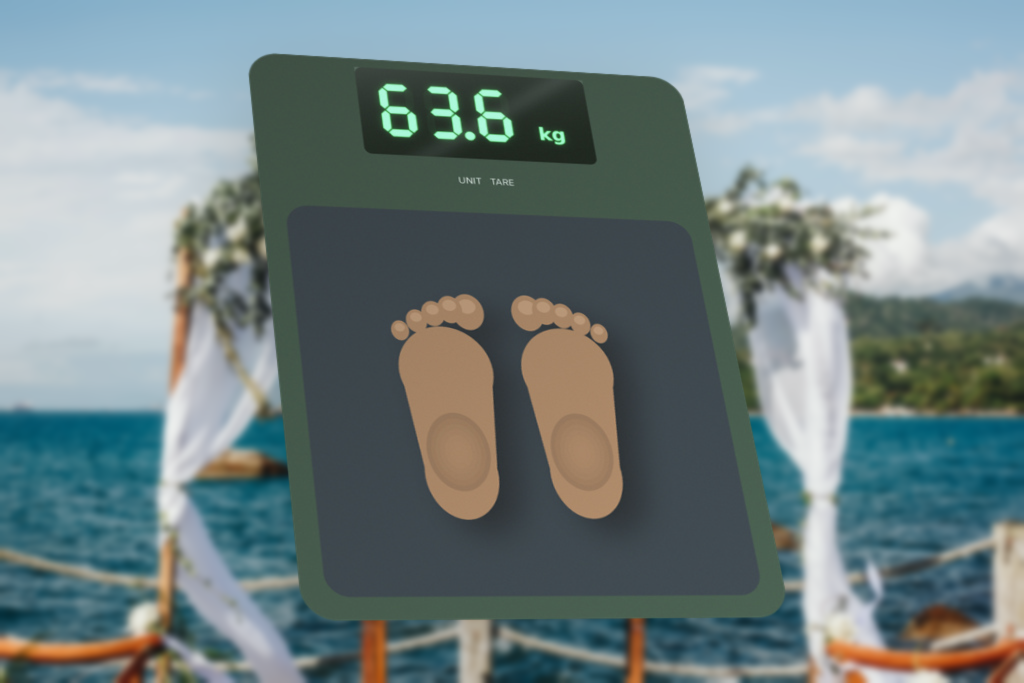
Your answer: 63.6 kg
